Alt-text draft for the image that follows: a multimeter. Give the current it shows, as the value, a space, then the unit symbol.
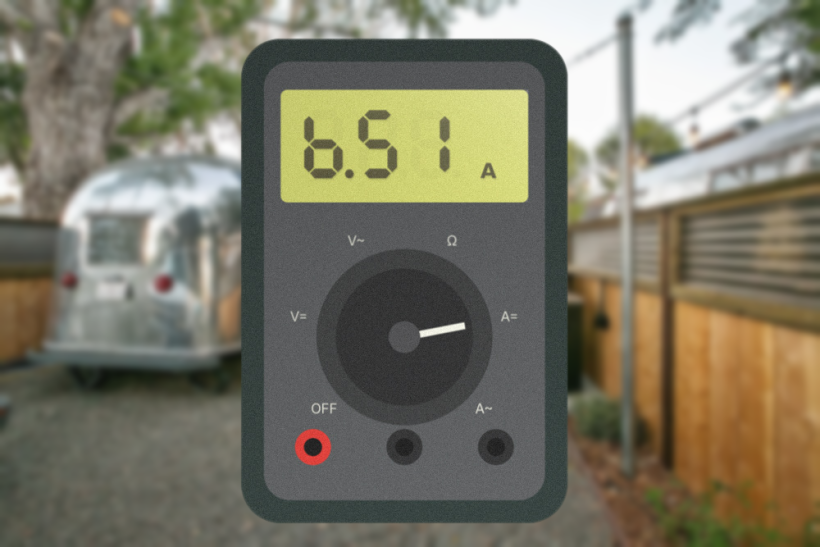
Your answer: 6.51 A
